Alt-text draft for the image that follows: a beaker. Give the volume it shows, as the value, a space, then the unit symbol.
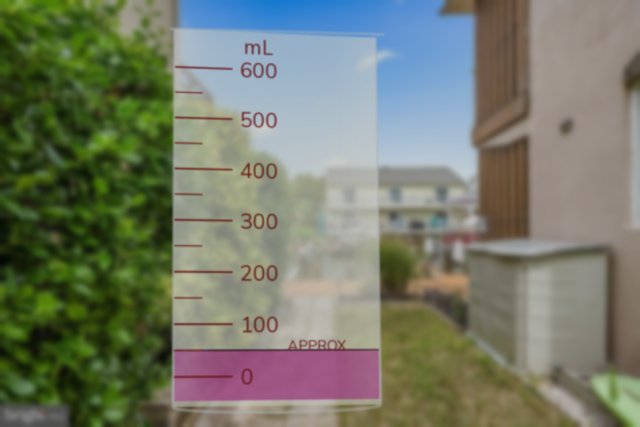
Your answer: 50 mL
